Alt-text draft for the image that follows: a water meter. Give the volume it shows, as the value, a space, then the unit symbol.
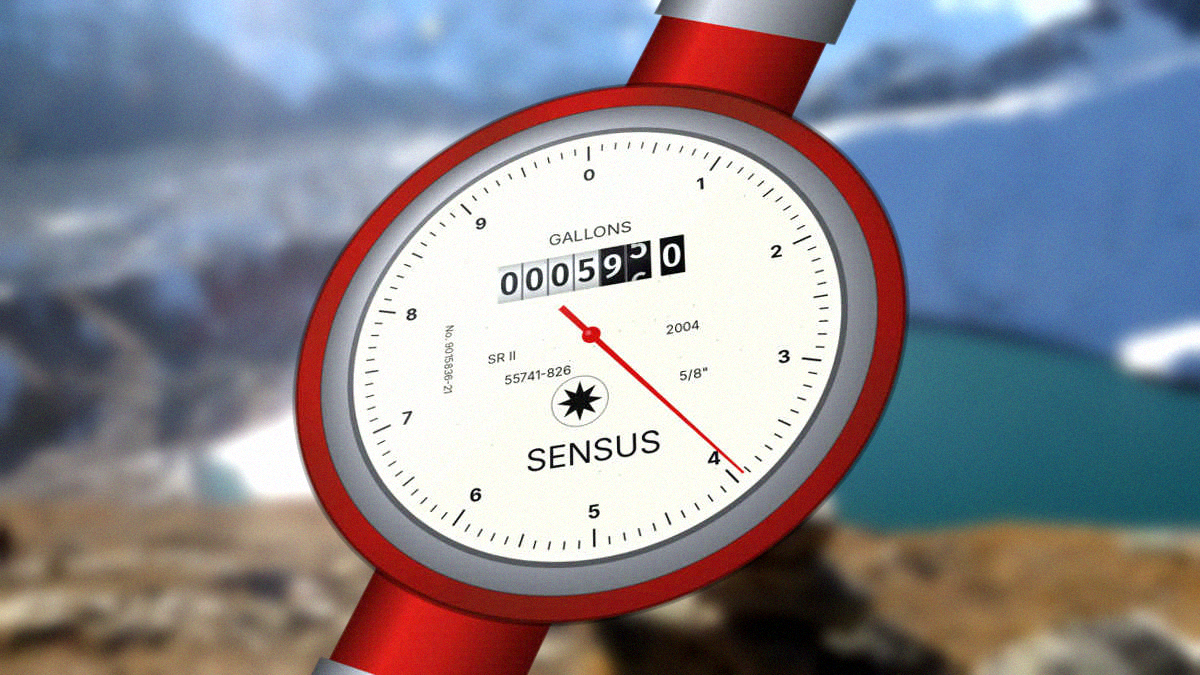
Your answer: 5953.9 gal
